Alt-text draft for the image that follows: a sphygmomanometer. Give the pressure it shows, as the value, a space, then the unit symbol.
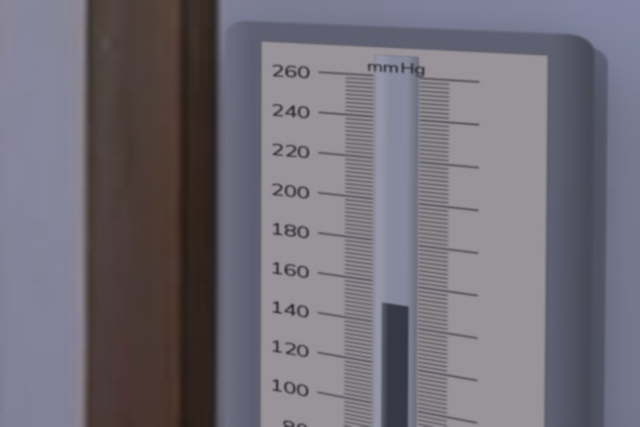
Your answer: 150 mmHg
